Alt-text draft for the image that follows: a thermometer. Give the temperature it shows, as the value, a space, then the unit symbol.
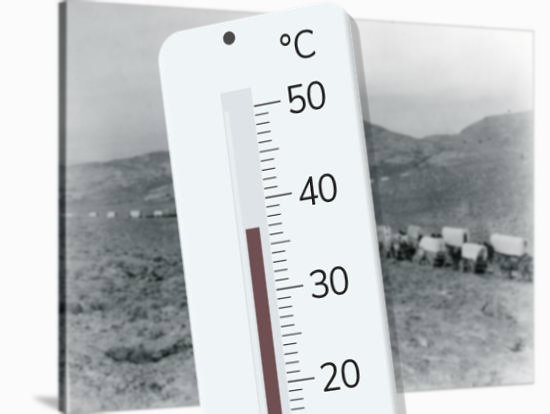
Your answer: 37 °C
